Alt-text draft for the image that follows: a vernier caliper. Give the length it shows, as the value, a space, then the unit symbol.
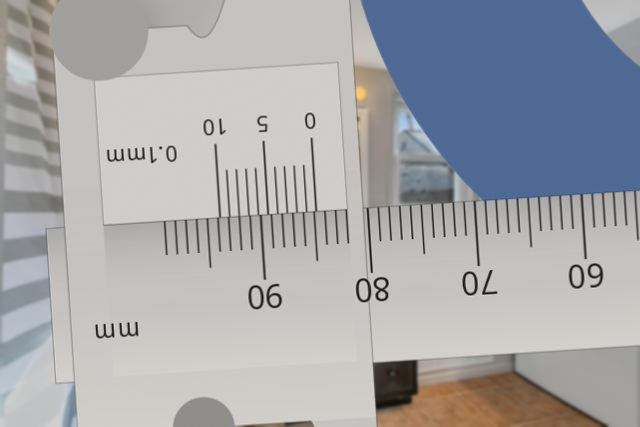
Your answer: 84.8 mm
